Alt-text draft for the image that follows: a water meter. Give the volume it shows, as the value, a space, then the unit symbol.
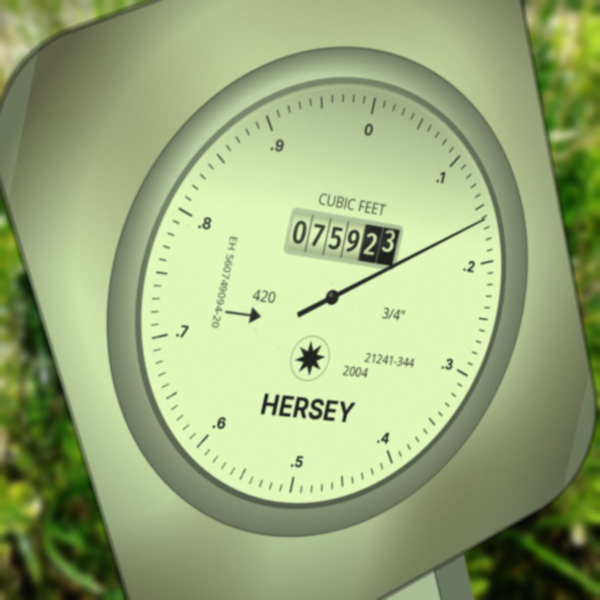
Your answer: 75923.16 ft³
